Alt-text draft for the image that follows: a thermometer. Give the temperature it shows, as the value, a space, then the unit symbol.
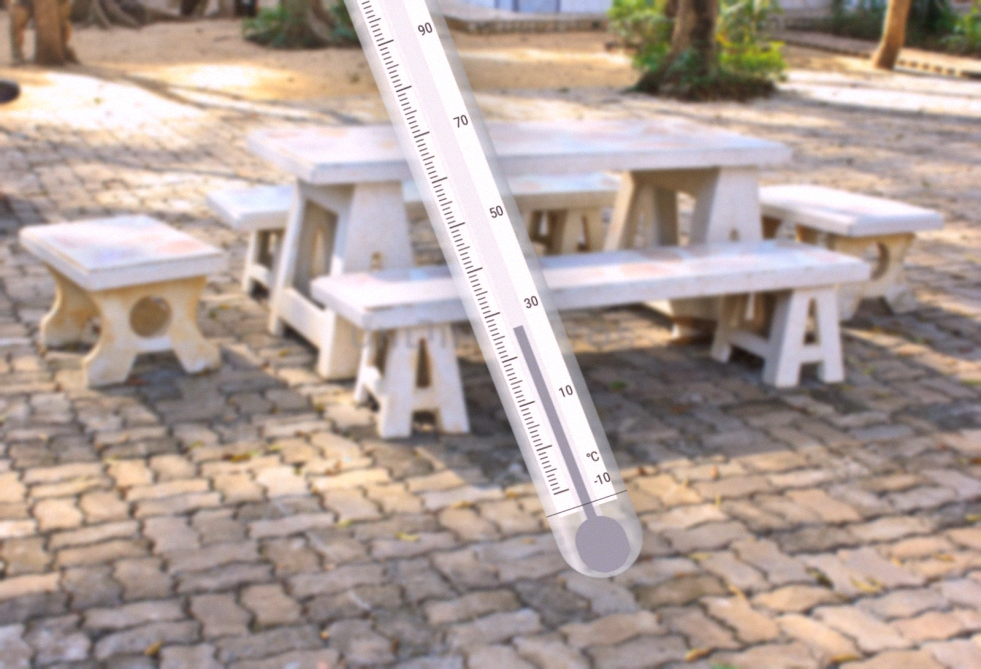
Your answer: 26 °C
